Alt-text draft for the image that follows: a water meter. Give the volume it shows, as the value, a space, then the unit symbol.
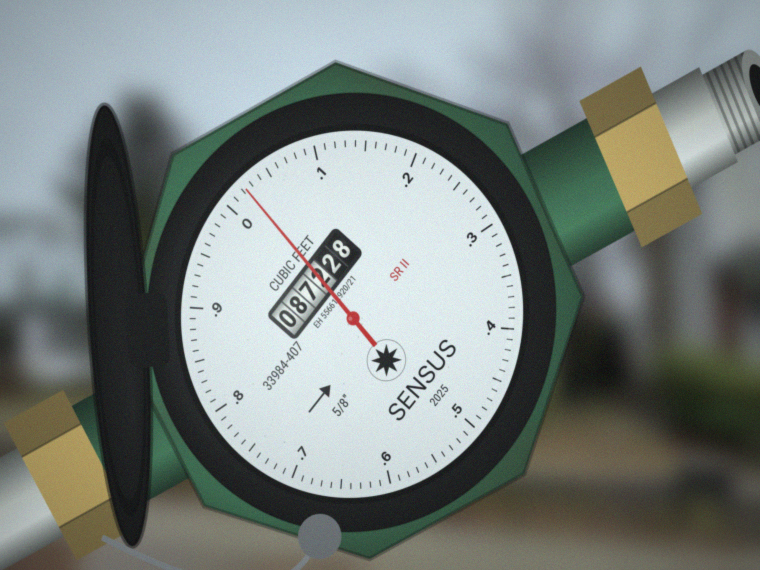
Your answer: 87228.02 ft³
